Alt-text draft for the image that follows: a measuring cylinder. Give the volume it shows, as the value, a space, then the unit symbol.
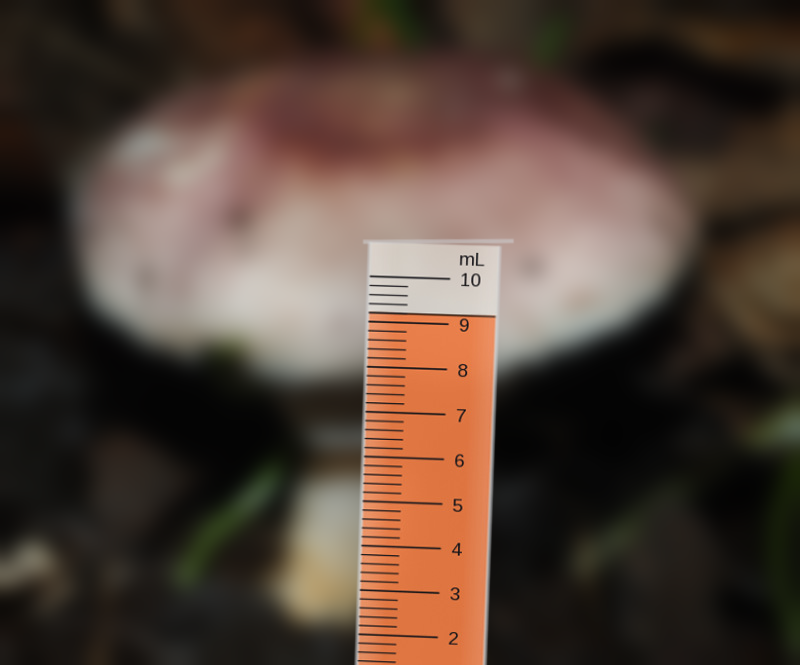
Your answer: 9.2 mL
